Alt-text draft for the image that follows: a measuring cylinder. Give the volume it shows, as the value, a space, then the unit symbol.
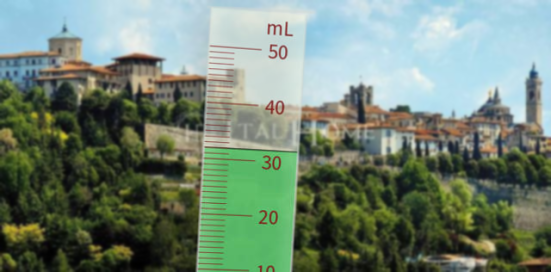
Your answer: 32 mL
